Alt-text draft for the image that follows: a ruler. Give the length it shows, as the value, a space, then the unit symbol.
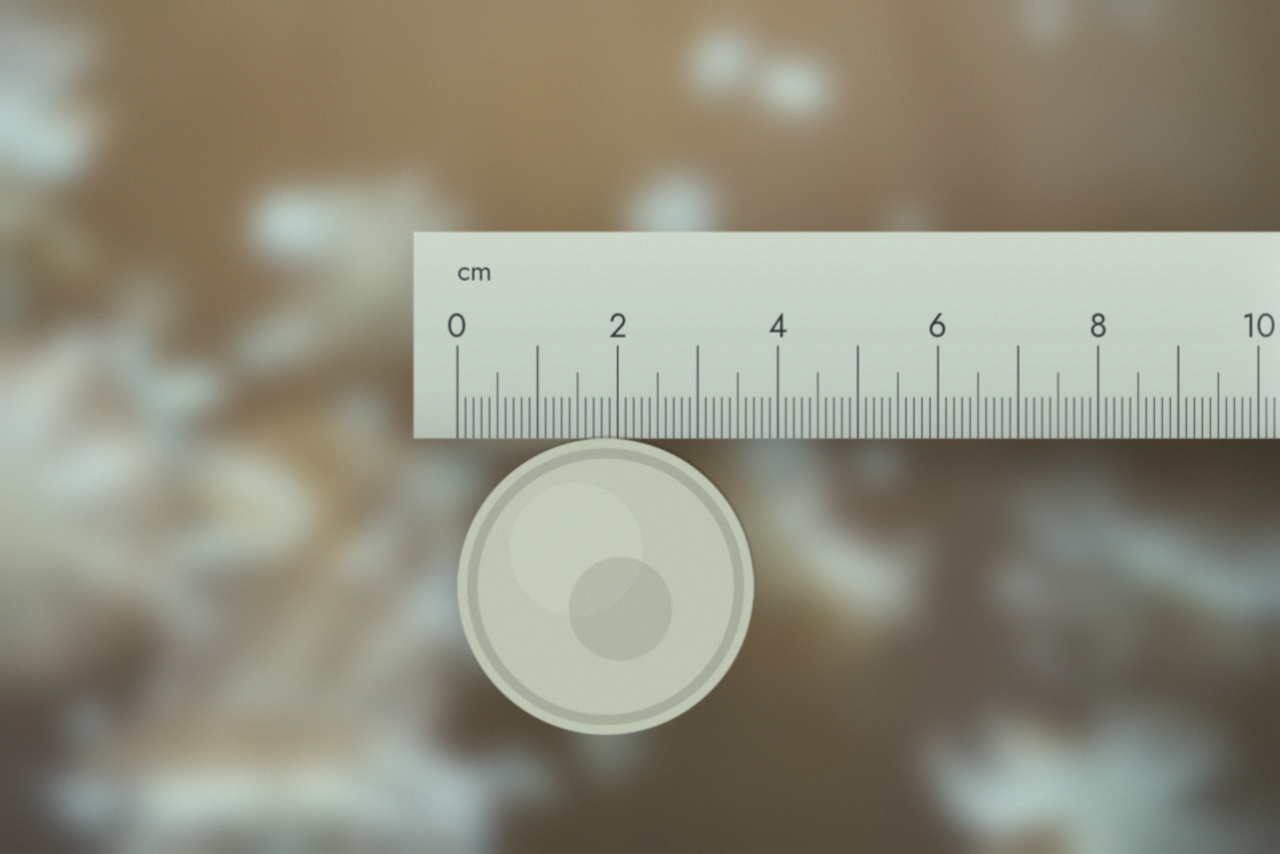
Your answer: 3.7 cm
